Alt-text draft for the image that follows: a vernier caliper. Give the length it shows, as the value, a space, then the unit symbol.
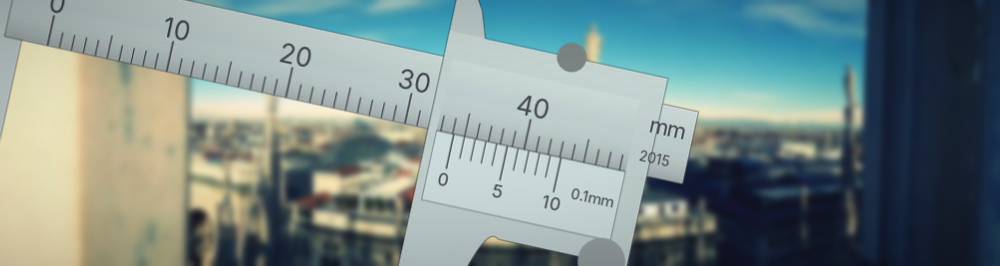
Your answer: 34.1 mm
